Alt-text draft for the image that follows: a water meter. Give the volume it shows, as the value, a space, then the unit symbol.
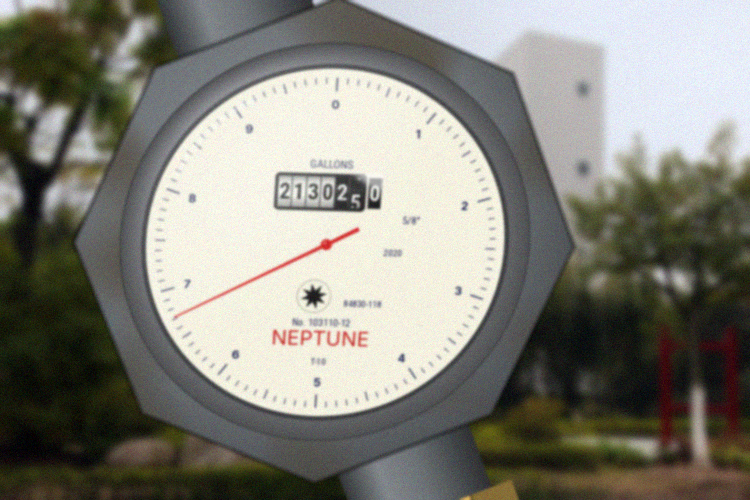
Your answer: 2130246.7 gal
